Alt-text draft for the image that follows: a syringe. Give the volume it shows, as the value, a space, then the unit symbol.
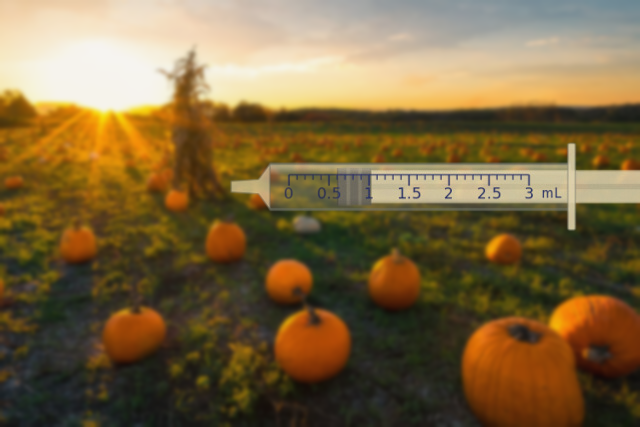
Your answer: 0.6 mL
